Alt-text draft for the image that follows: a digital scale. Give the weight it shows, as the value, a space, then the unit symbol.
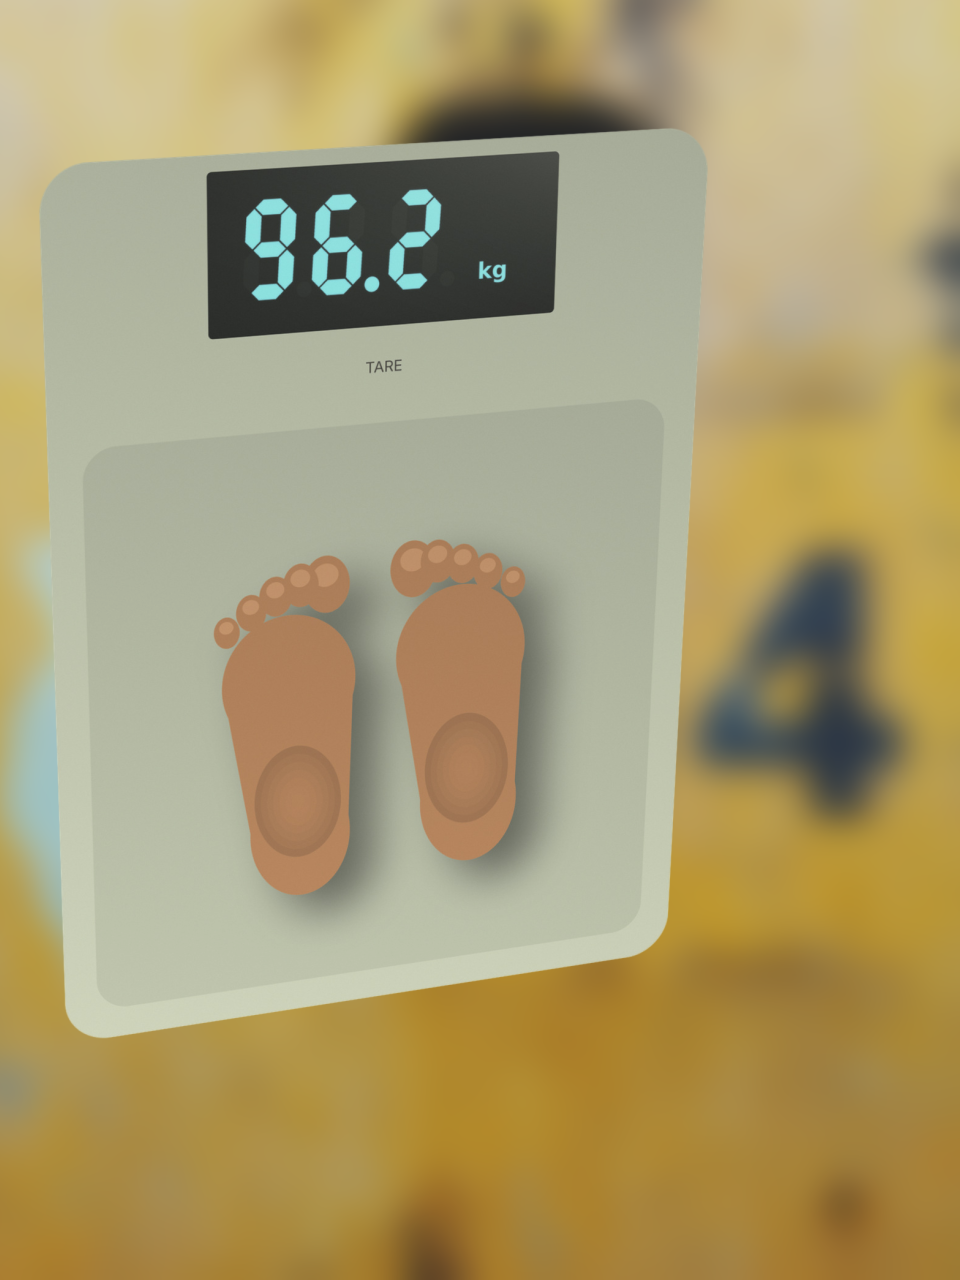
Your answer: 96.2 kg
